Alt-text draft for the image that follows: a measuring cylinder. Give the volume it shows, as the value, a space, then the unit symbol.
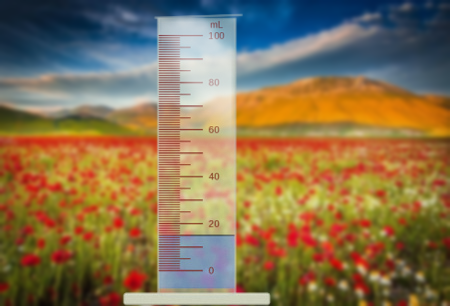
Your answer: 15 mL
